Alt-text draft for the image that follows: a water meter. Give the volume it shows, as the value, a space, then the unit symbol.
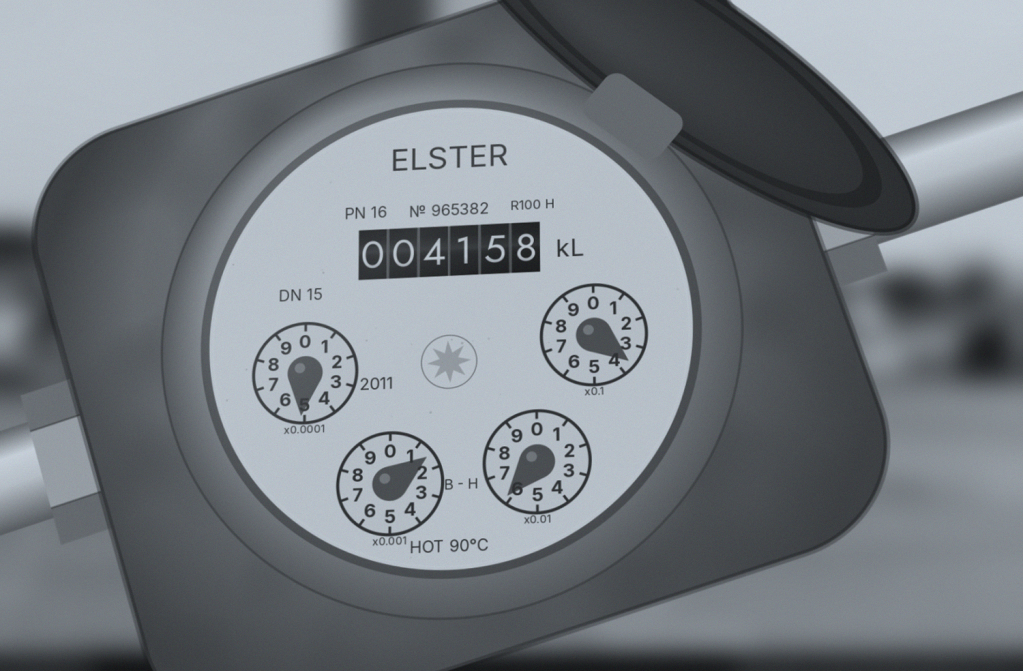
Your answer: 4158.3615 kL
